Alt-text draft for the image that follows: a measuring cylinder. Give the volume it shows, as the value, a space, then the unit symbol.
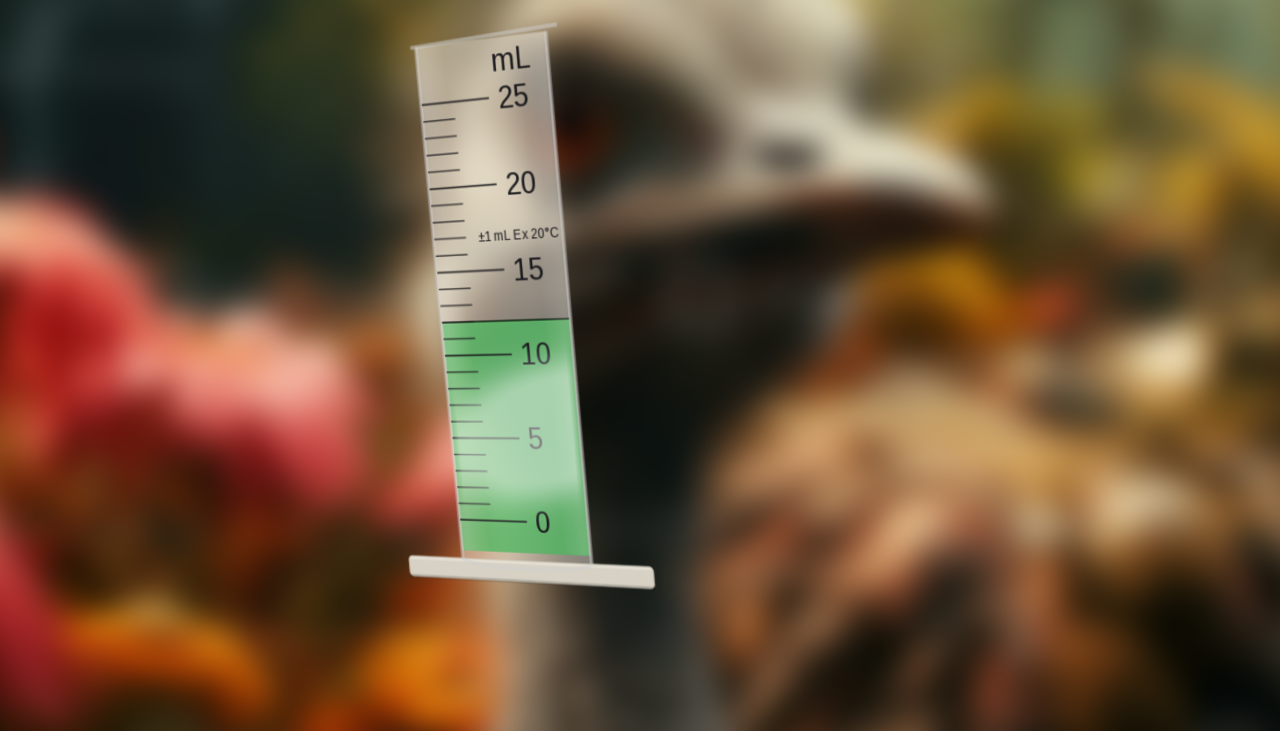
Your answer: 12 mL
